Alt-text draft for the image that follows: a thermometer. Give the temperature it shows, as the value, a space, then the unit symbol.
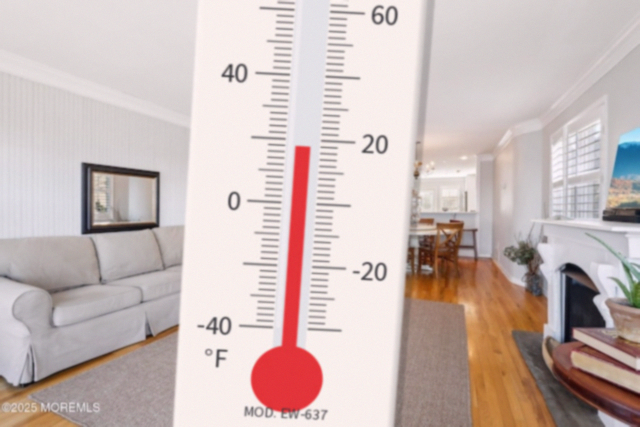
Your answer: 18 °F
